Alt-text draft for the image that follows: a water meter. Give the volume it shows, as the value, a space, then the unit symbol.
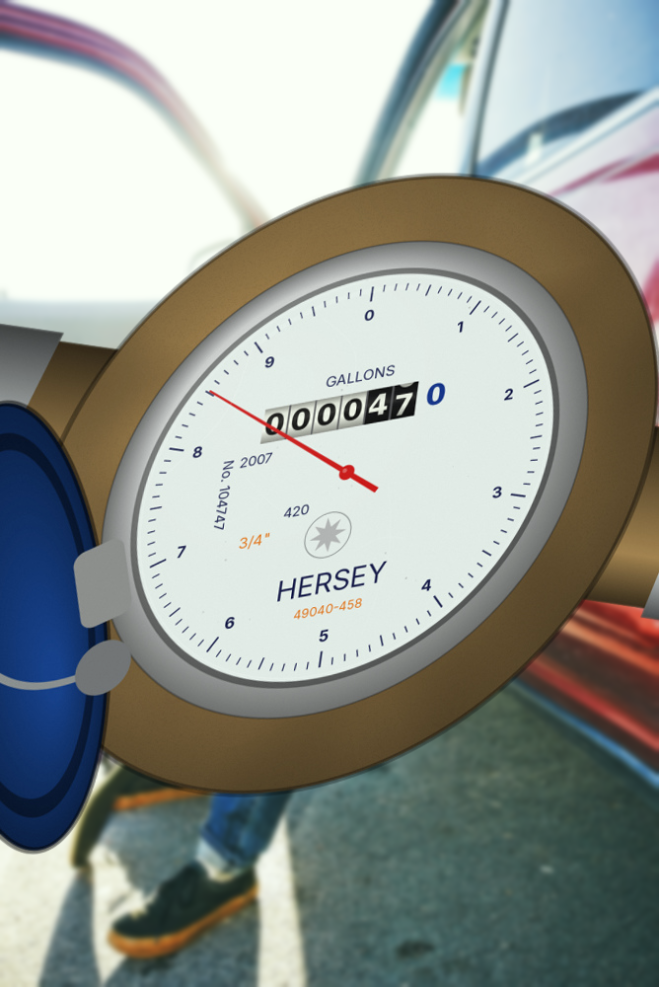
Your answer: 468.5 gal
